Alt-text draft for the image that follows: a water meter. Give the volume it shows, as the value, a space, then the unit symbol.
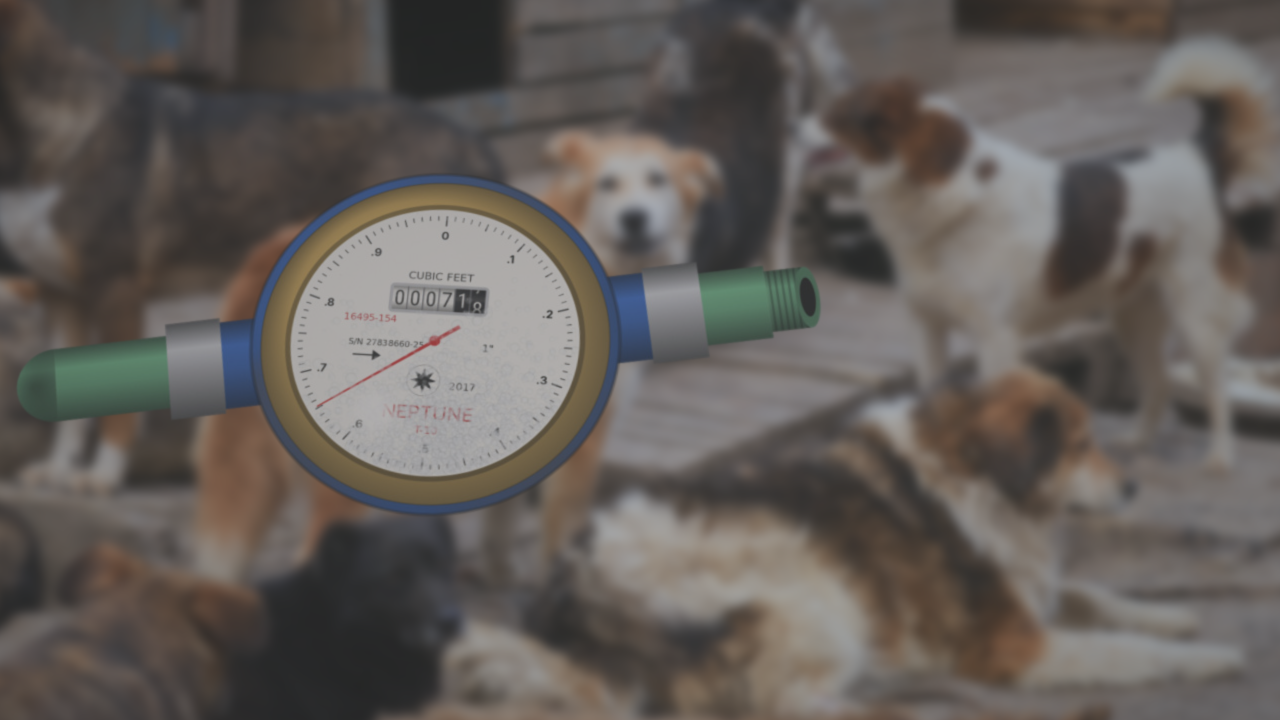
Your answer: 717.65 ft³
